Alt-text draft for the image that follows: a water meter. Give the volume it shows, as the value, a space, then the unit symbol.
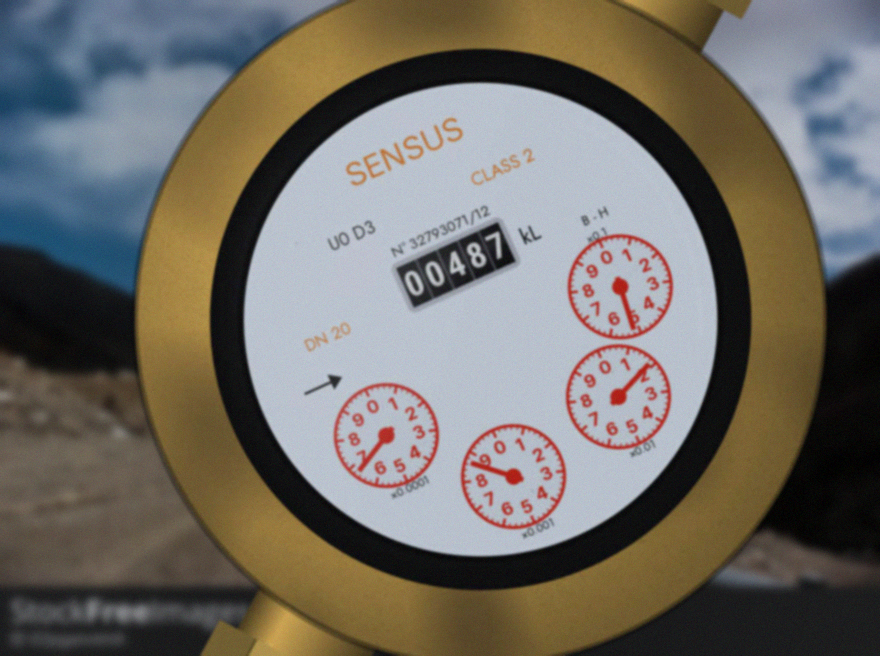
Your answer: 487.5186 kL
